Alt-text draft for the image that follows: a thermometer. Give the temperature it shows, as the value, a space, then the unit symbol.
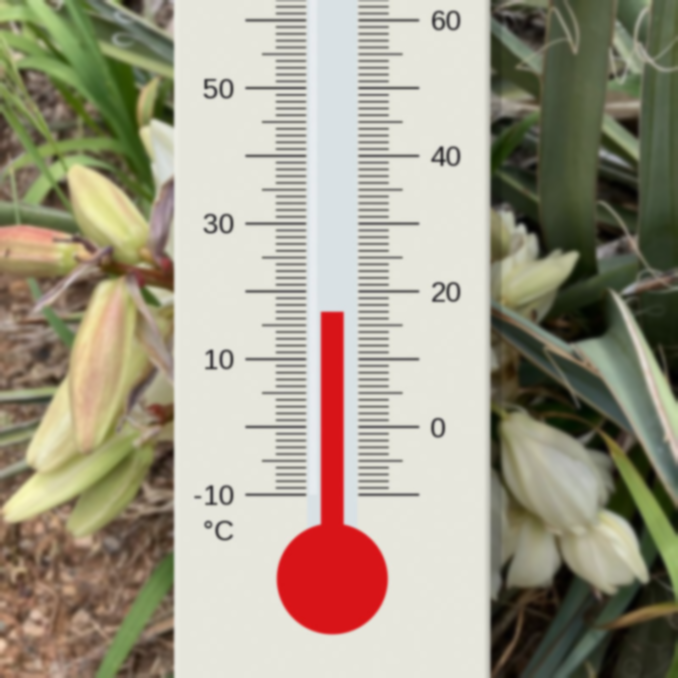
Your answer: 17 °C
